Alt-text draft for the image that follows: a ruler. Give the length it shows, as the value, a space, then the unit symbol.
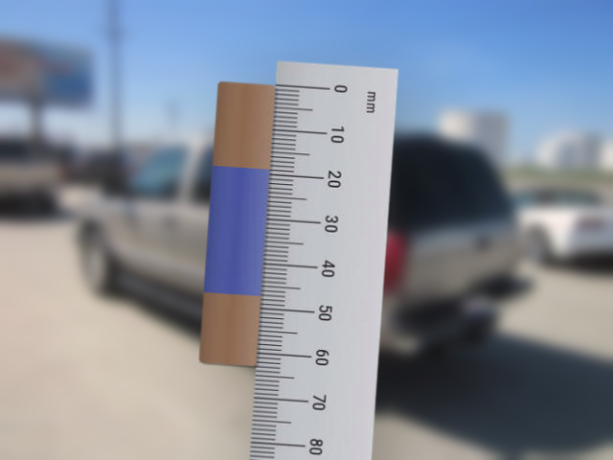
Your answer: 63 mm
